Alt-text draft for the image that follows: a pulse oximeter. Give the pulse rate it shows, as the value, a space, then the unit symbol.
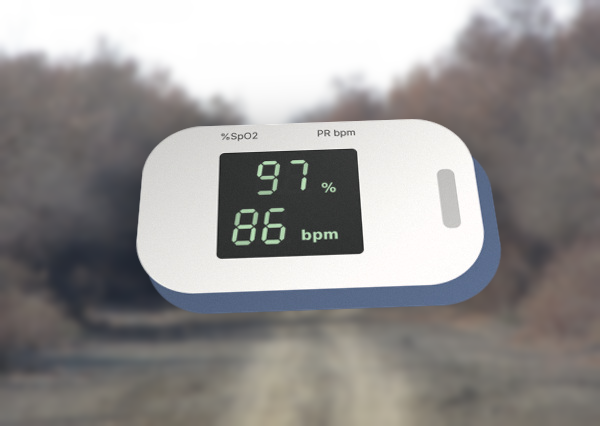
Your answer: 86 bpm
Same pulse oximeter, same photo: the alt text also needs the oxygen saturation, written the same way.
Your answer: 97 %
